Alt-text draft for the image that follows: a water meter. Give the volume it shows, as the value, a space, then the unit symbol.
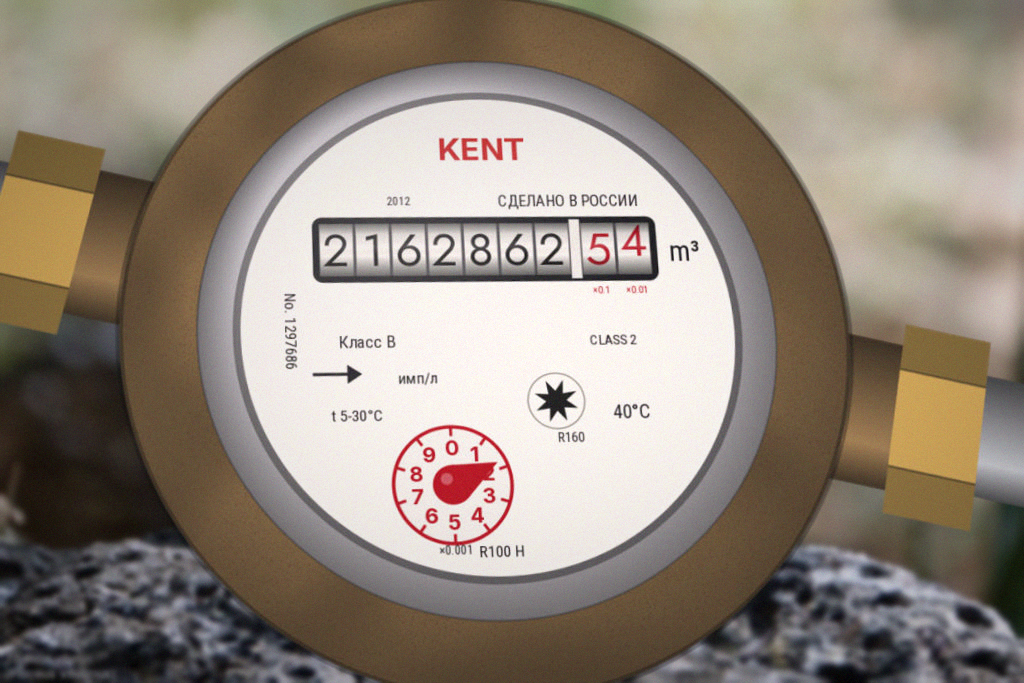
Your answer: 2162862.541 m³
